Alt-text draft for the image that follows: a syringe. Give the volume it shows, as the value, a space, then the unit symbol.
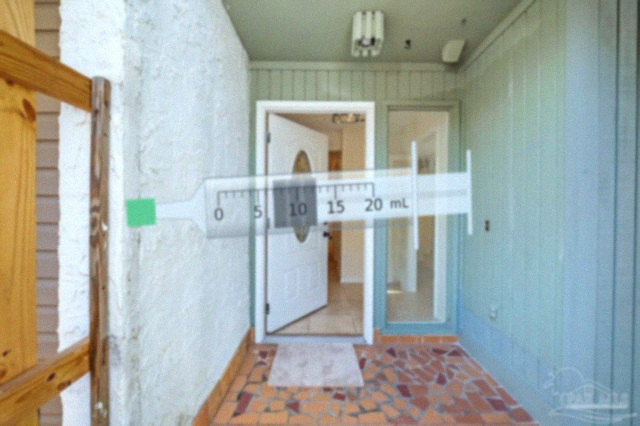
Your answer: 7 mL
